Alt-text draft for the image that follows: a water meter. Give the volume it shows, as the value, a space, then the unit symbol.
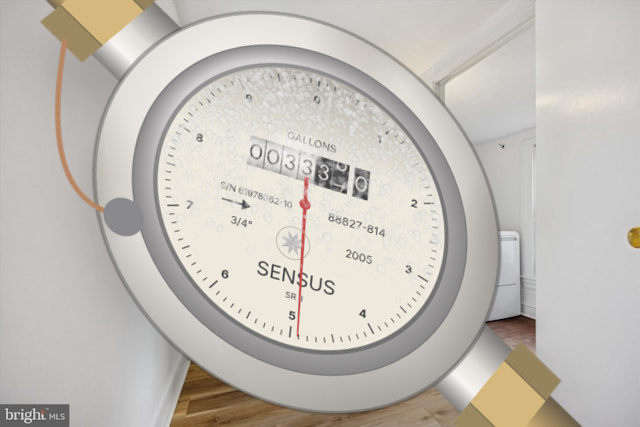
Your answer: 33364.9 gal
